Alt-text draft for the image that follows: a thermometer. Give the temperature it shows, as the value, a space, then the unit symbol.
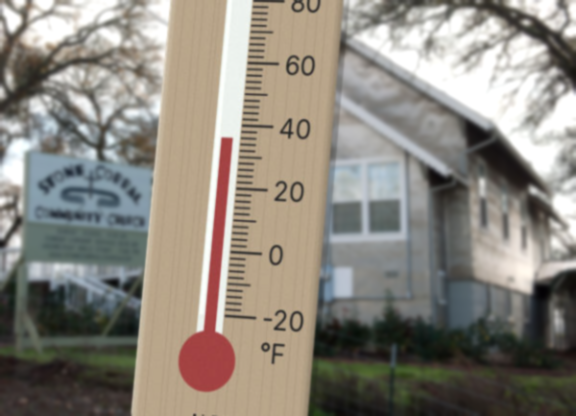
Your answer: 36 °F
